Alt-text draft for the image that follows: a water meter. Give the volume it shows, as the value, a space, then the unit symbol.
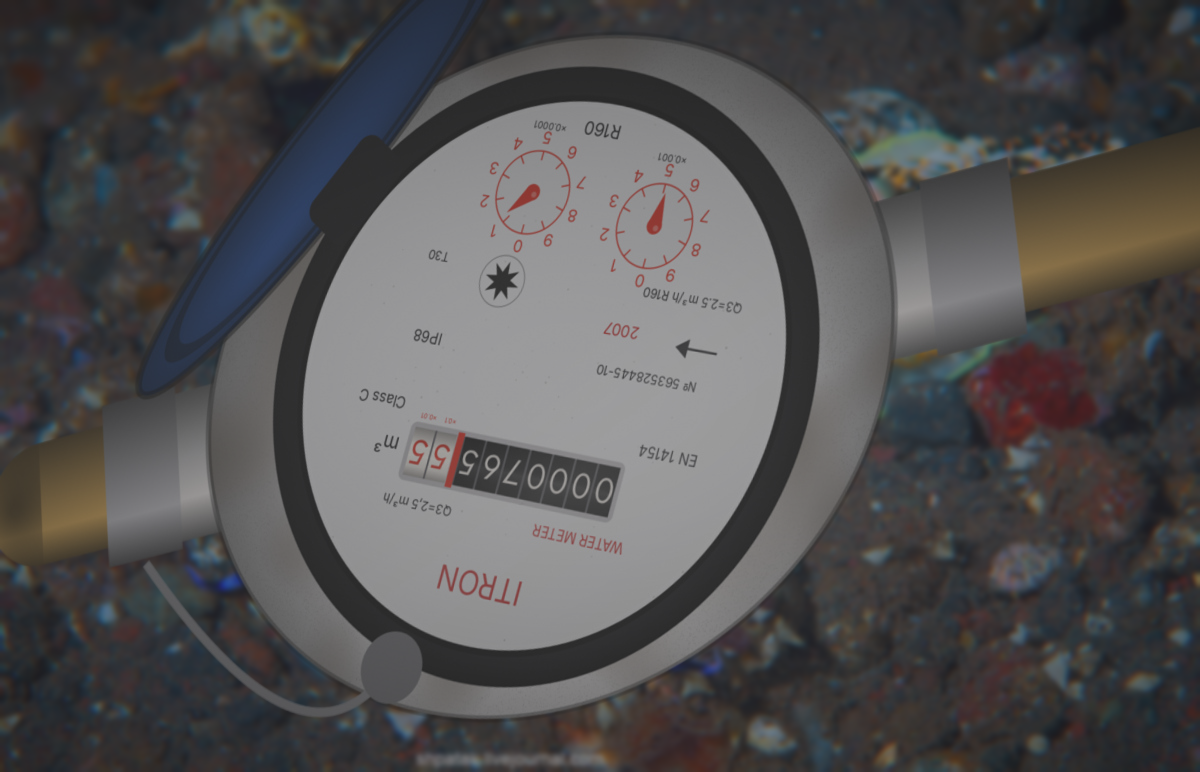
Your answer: 765.5551 m³
